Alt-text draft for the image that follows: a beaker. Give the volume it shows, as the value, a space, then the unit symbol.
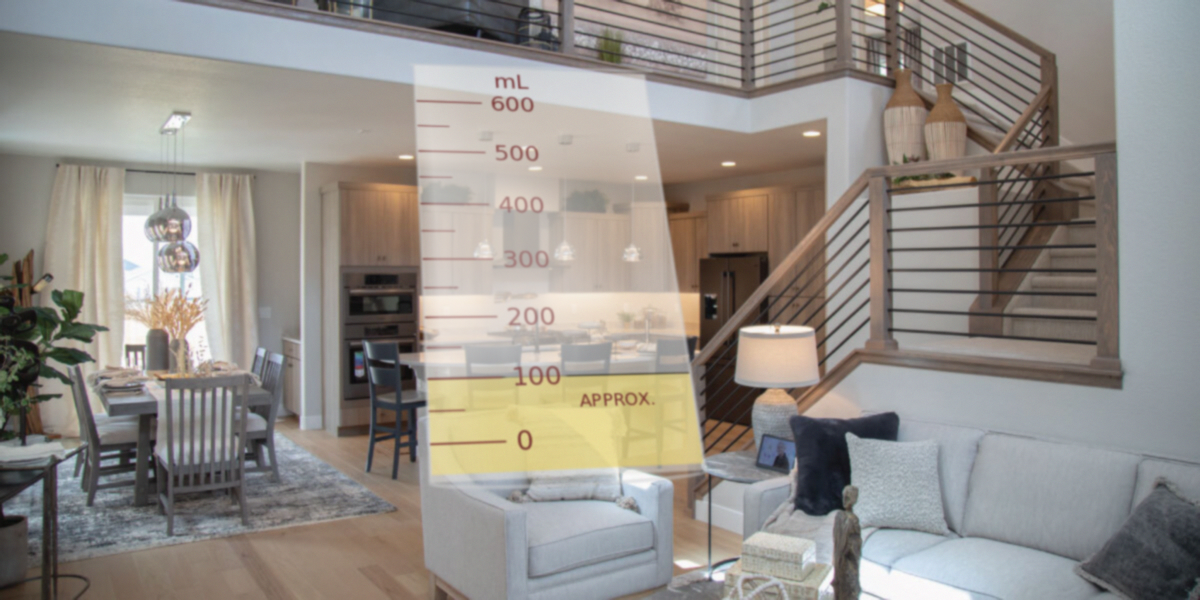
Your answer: 100 mL
